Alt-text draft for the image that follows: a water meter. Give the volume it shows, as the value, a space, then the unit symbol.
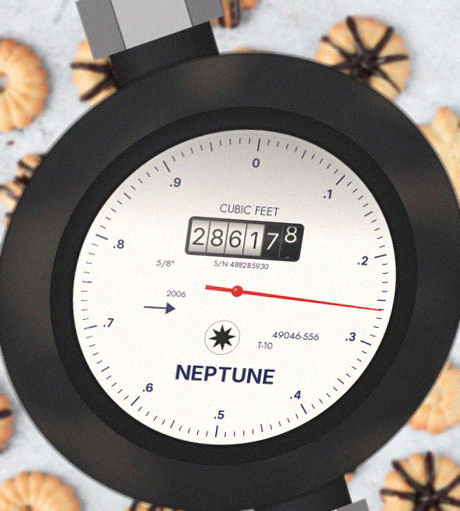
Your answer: 286178.26 ft³
